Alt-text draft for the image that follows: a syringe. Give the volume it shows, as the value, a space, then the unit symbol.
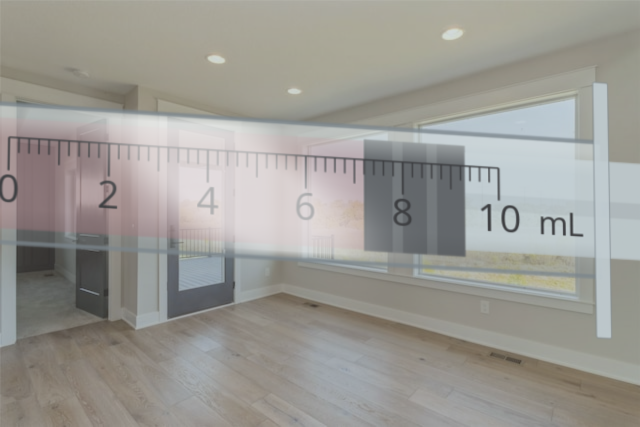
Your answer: 7.2 mL
